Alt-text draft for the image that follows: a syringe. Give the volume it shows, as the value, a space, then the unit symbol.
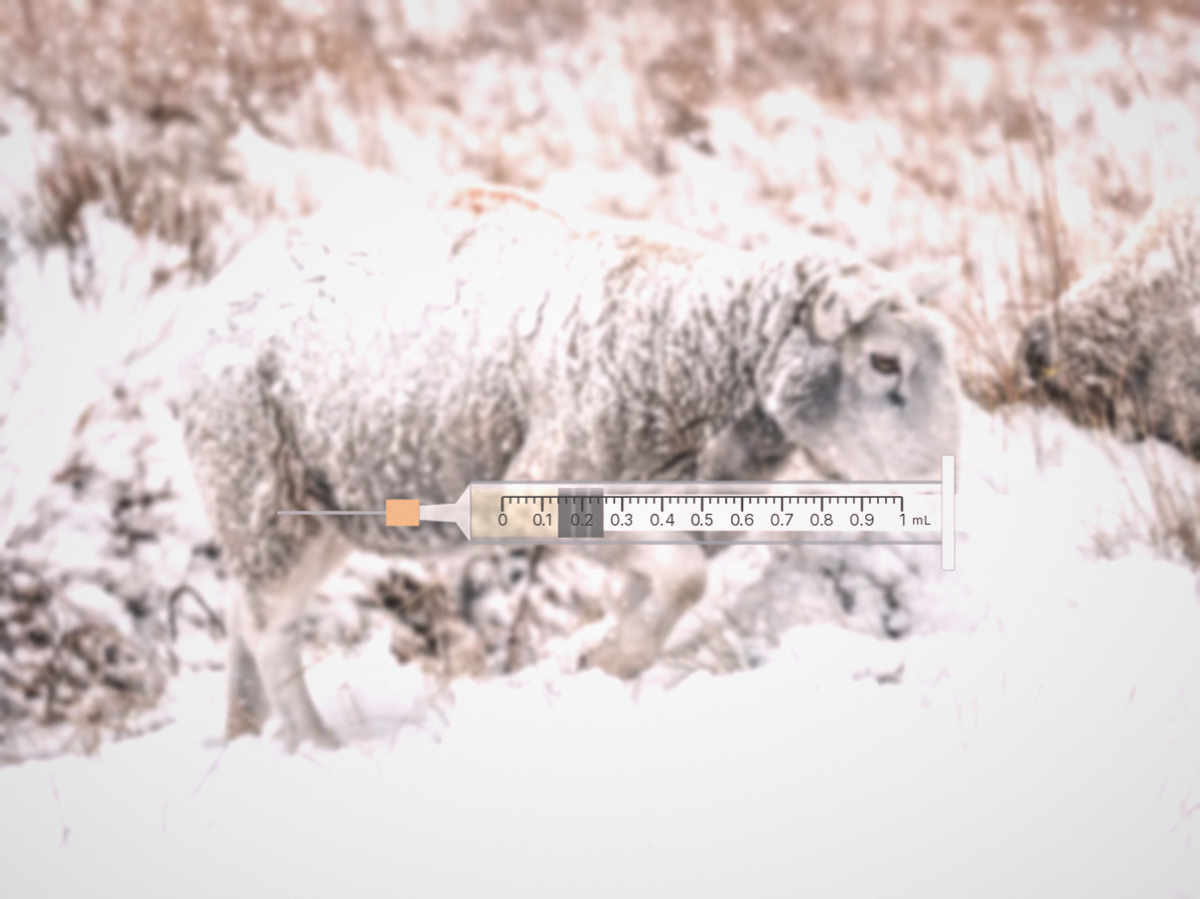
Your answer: 0.14 mL
